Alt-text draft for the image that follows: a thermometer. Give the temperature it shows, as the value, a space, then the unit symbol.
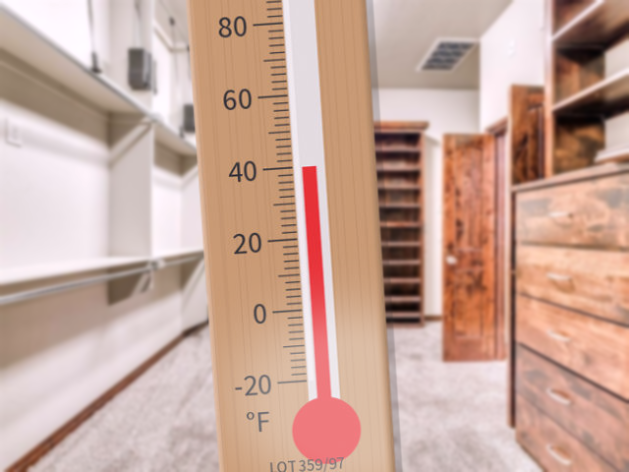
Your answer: 40 °F
